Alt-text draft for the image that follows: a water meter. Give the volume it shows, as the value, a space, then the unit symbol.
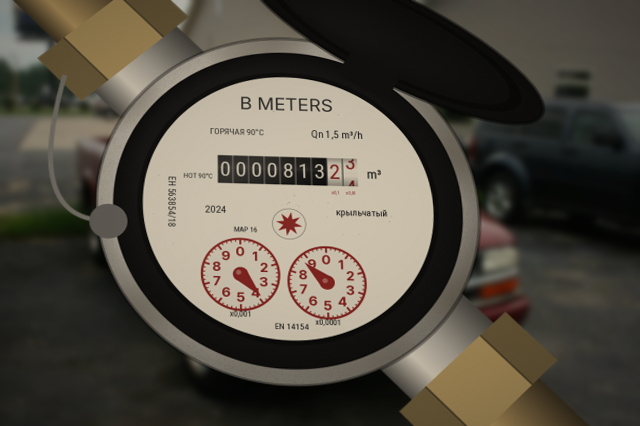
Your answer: 813.2338 m³
